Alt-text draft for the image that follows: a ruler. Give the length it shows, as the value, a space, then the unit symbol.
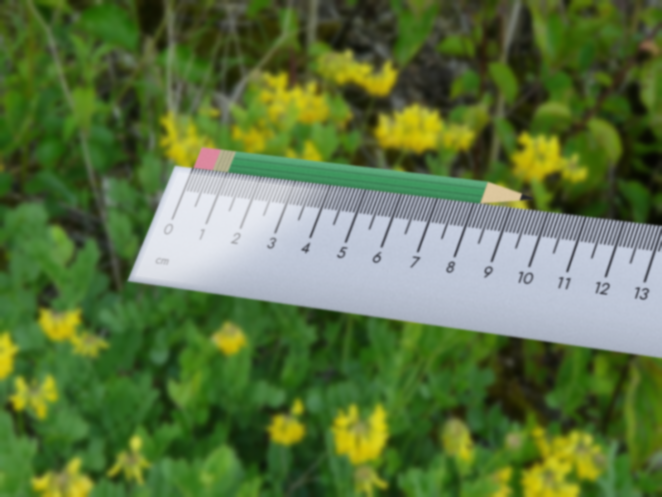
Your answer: 9.5 cm
